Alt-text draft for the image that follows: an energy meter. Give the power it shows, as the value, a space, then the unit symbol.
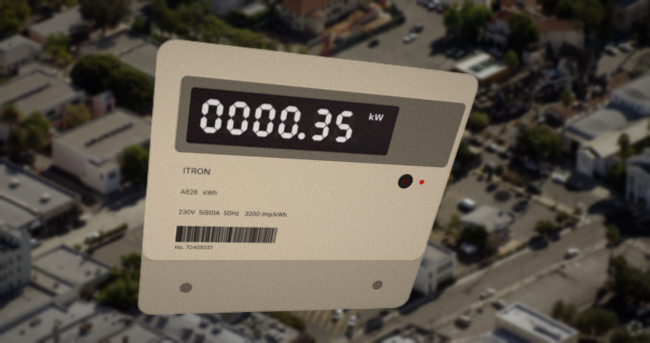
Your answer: 0.35 kW
